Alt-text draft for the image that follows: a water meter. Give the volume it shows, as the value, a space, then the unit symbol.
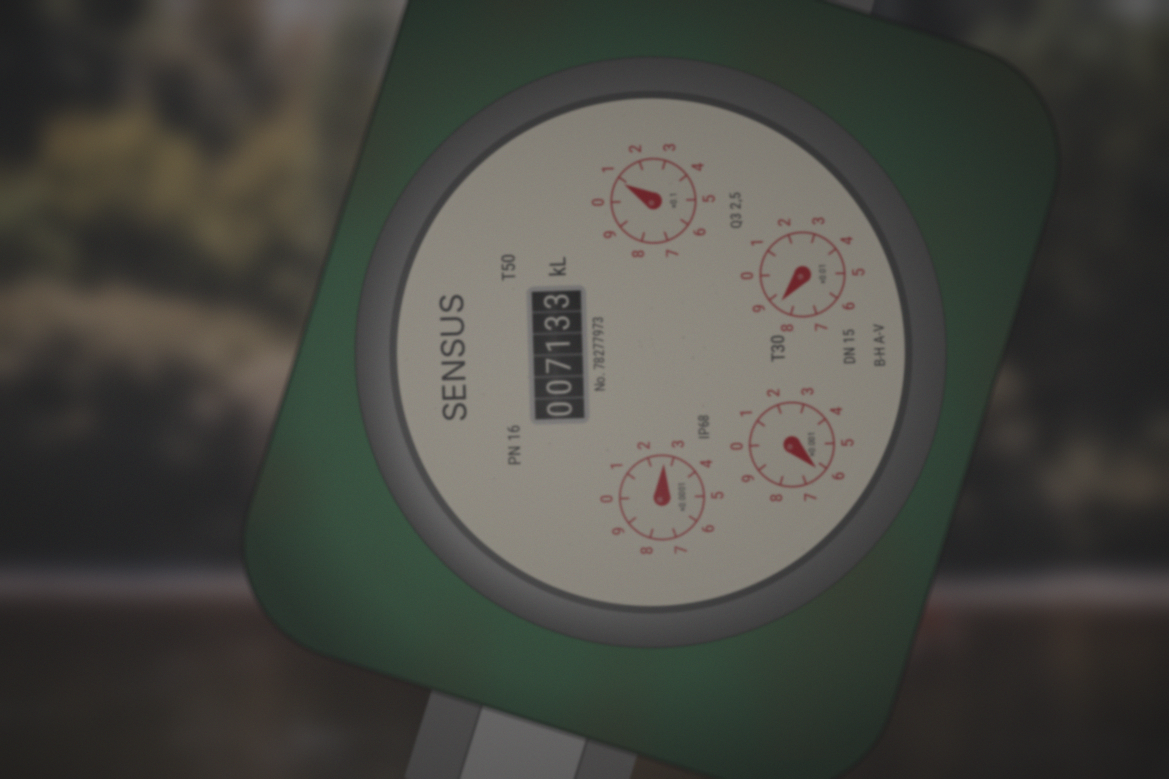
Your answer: 7133.0862 kL
